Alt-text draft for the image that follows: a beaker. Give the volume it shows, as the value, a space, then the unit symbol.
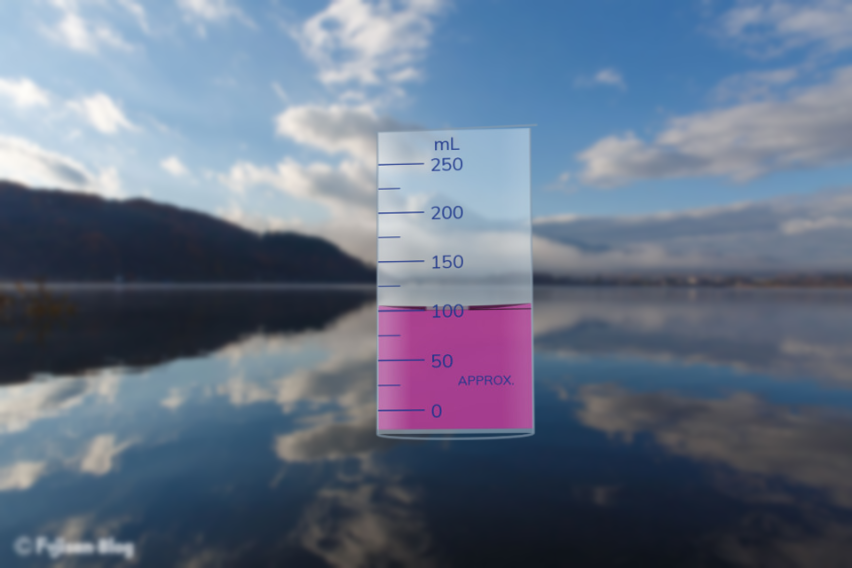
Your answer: 100 mL
